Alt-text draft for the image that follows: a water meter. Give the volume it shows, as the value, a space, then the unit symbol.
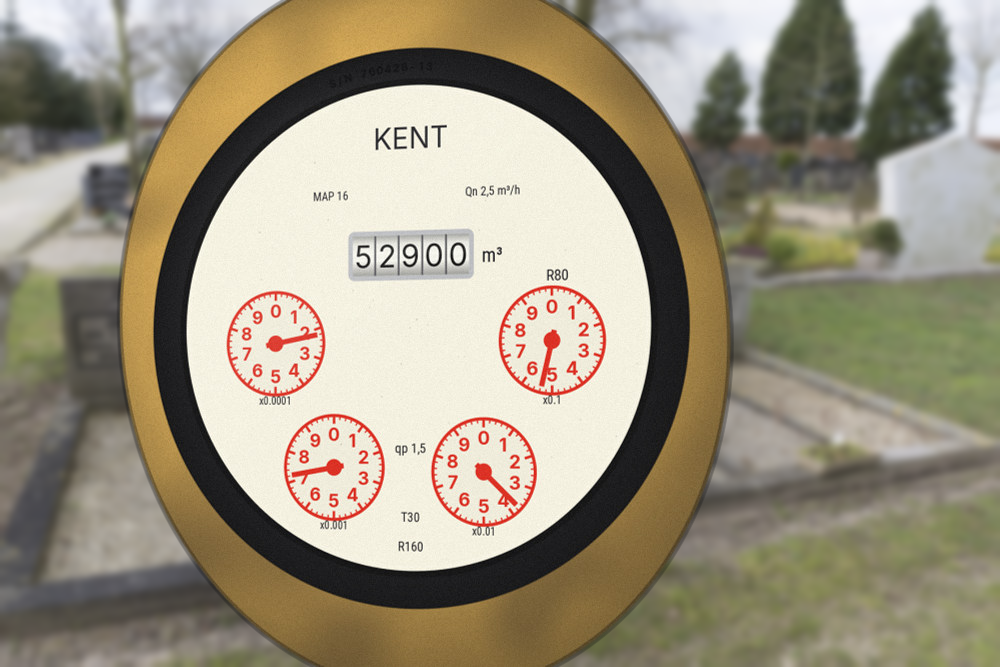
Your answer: 52900.5372 m³
